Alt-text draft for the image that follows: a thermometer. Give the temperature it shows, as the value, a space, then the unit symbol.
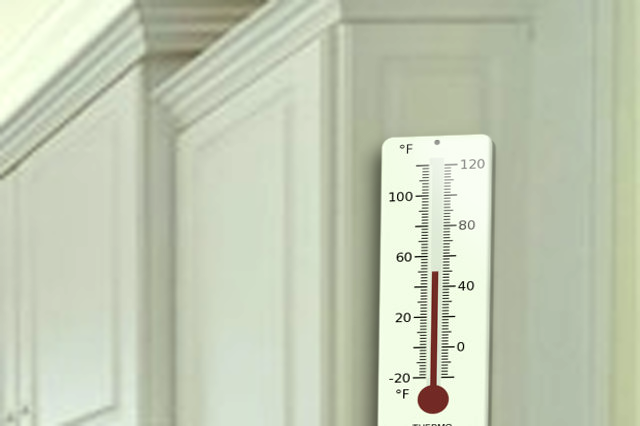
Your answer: 50 °F
